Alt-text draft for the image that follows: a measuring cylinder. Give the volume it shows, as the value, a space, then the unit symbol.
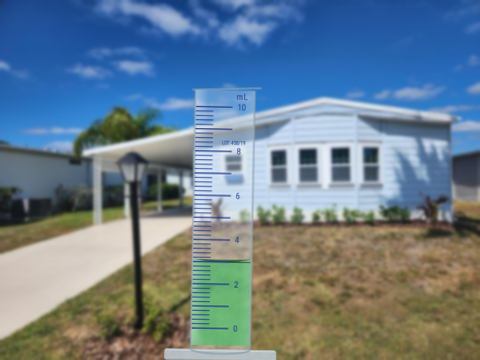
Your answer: 3 mL
